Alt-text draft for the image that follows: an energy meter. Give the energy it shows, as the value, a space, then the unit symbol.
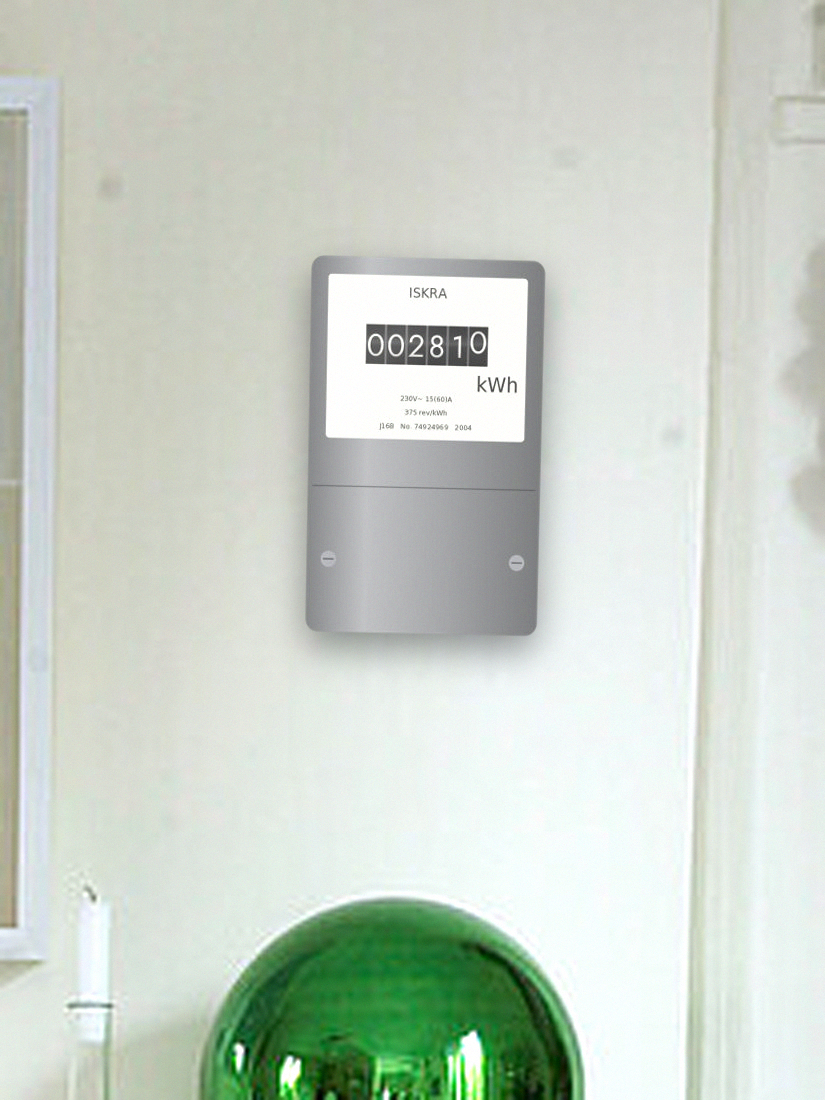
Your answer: 2810 kWh
